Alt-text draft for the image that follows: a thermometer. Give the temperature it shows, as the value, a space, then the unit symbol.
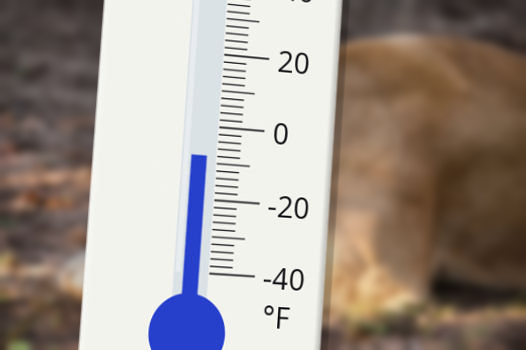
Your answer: -8 °F
